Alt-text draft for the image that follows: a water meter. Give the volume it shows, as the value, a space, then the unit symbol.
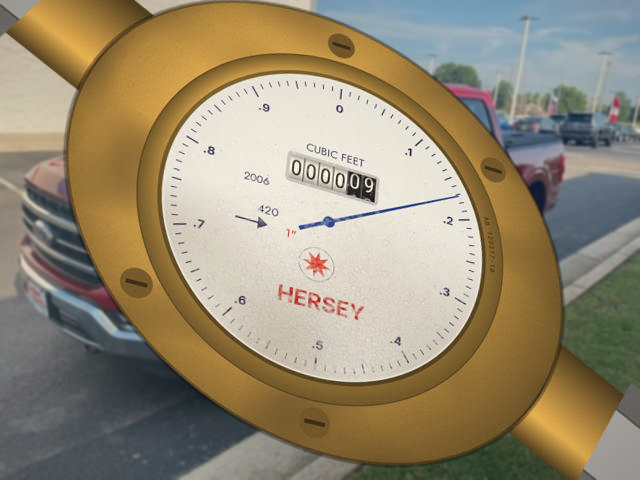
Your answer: 9.17 ft³
